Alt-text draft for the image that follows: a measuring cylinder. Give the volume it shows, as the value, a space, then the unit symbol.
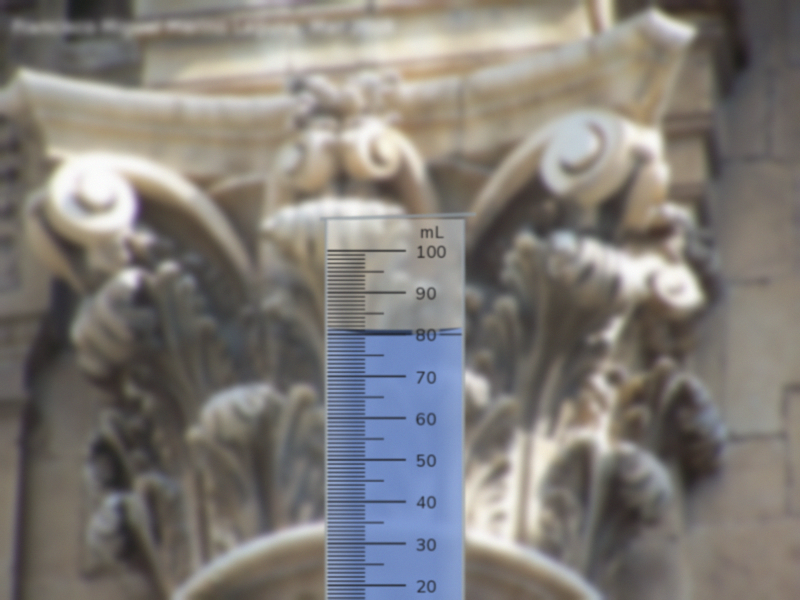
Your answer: 80 mL
